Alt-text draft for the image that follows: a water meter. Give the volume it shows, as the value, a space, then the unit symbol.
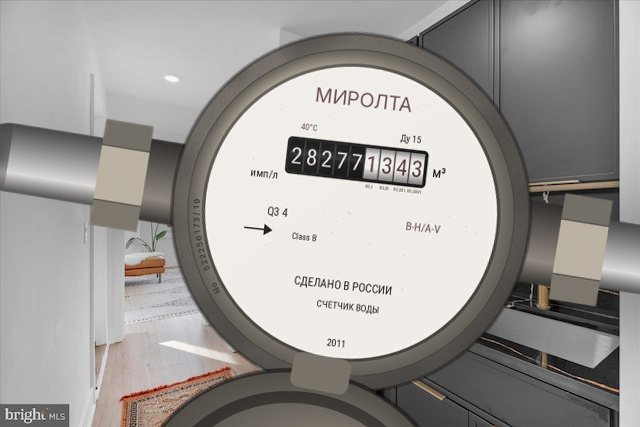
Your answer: 28277.1343 m³
